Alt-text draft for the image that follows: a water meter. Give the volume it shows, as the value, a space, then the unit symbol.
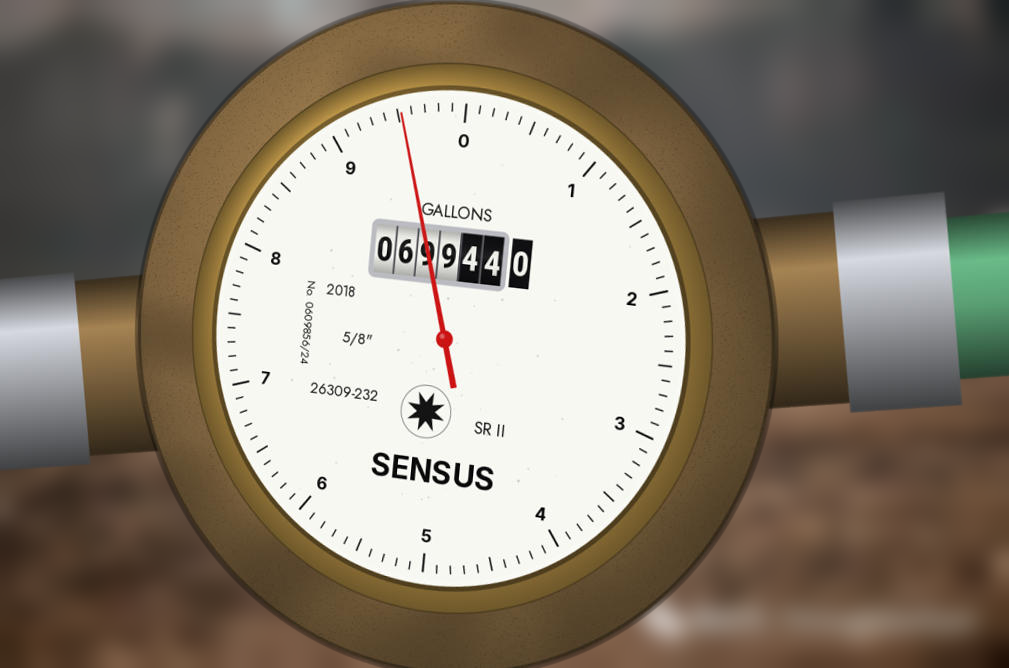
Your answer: 699439.5 gal
